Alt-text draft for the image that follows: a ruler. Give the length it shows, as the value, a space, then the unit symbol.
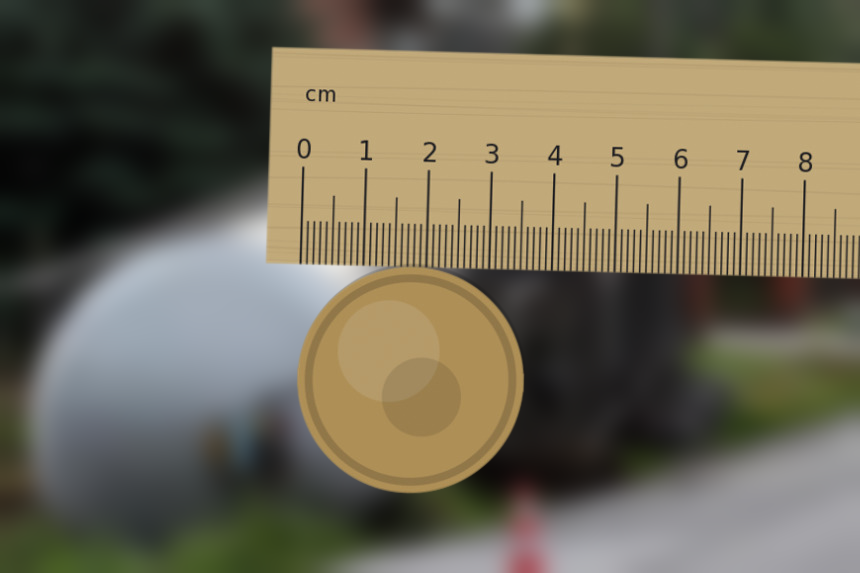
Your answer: 3.6 cm
